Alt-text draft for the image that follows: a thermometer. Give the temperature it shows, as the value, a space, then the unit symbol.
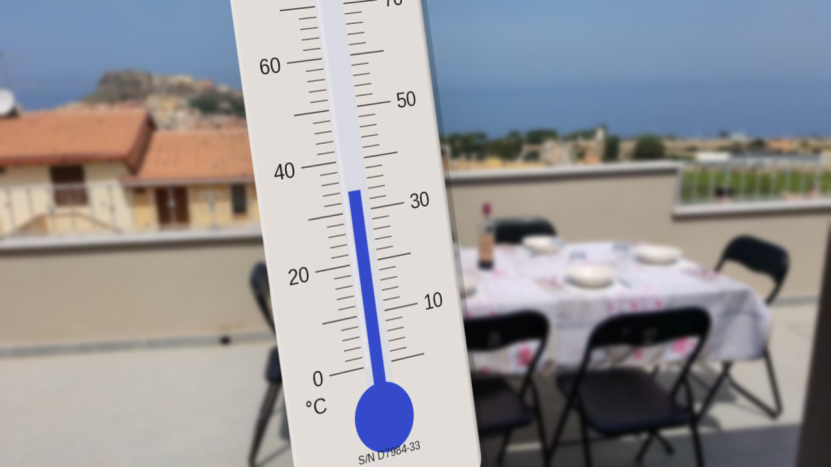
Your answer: 34 °C
